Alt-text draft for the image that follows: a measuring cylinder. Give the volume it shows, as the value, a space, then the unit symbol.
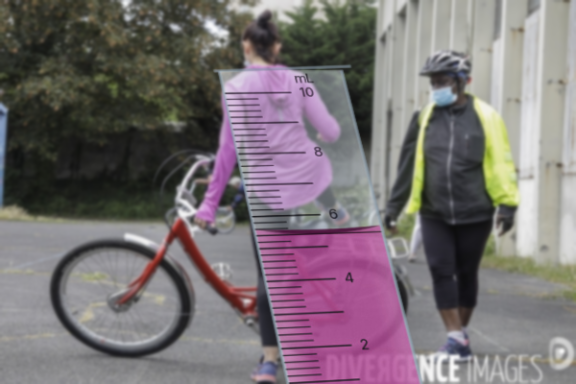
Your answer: 5.4 mL
